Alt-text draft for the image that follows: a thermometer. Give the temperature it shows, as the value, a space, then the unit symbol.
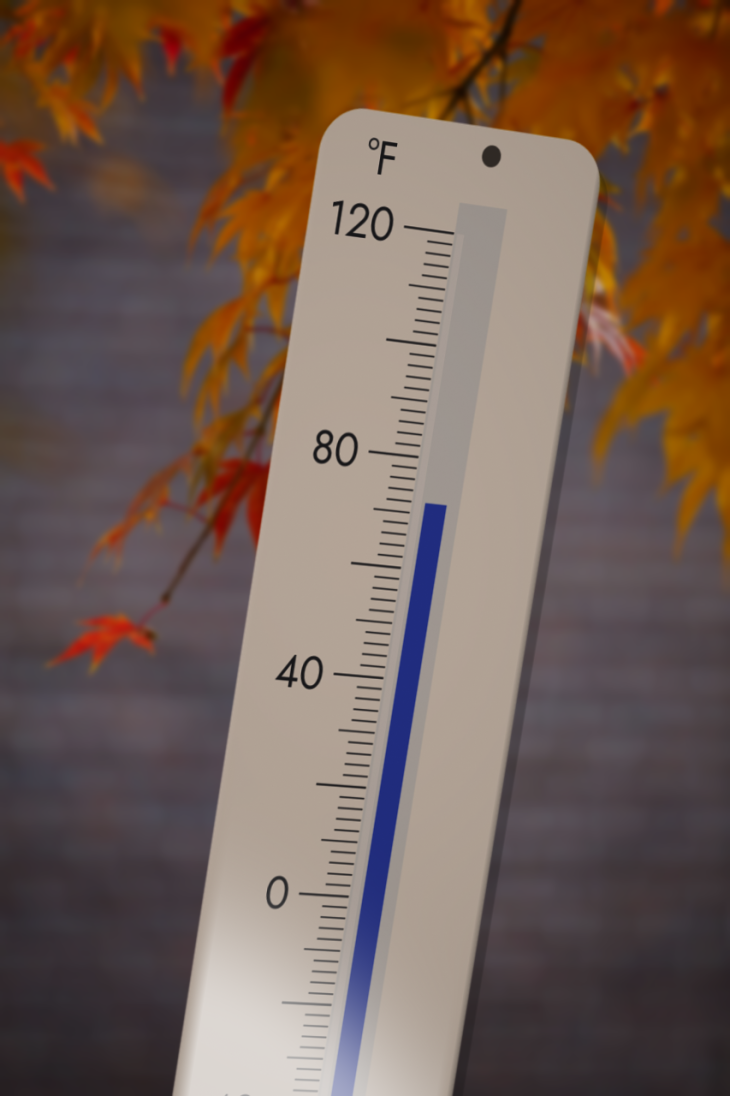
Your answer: 72 °F
